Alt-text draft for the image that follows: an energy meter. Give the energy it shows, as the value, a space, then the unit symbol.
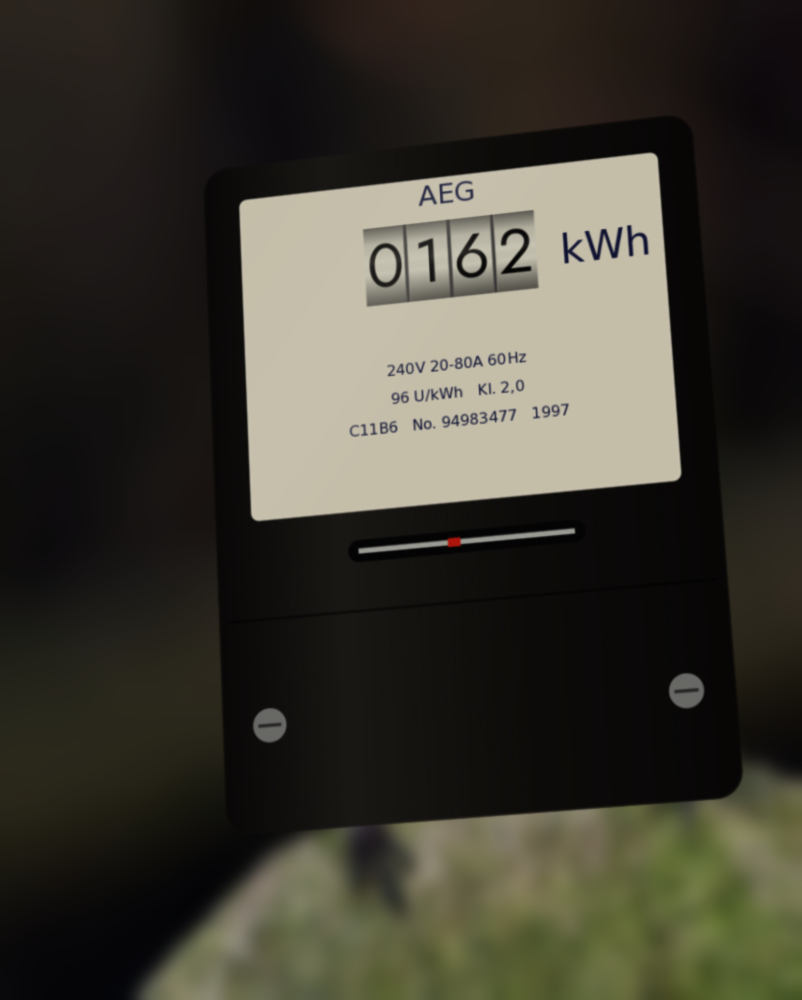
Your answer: 162 kWh
